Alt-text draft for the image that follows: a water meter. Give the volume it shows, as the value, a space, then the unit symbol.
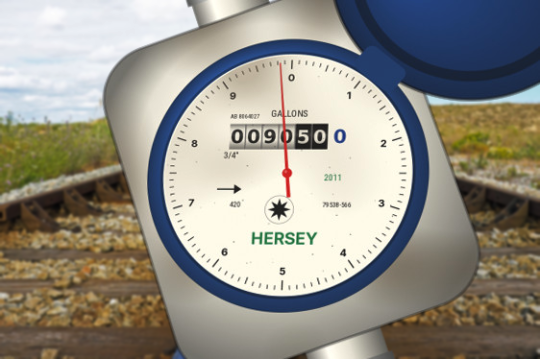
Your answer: 90499.8 gal
